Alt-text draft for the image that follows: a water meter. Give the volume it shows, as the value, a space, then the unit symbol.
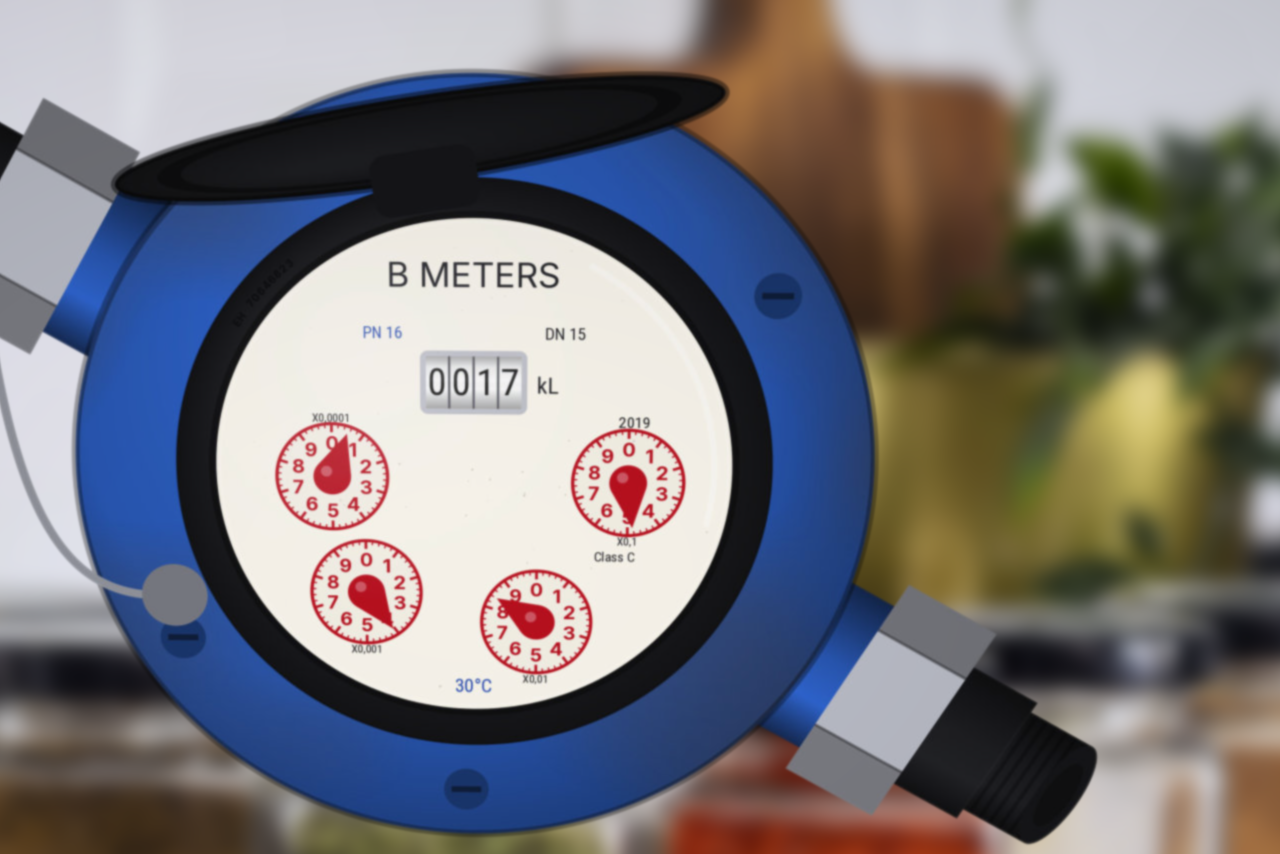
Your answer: 17.4840 kL
